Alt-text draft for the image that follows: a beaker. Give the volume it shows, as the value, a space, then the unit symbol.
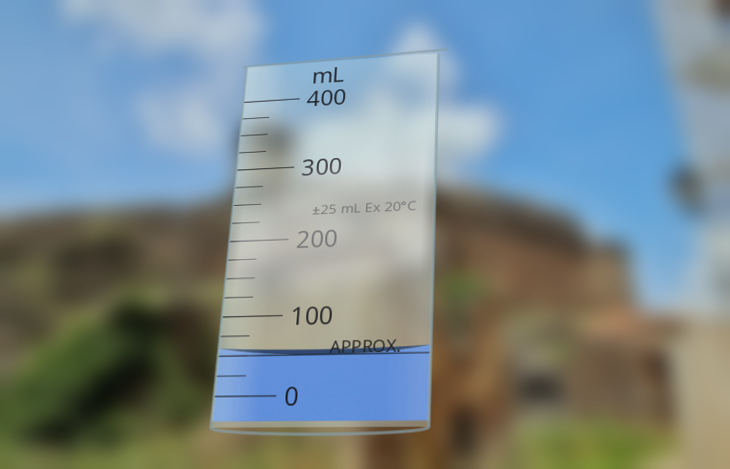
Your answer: 50 mL
